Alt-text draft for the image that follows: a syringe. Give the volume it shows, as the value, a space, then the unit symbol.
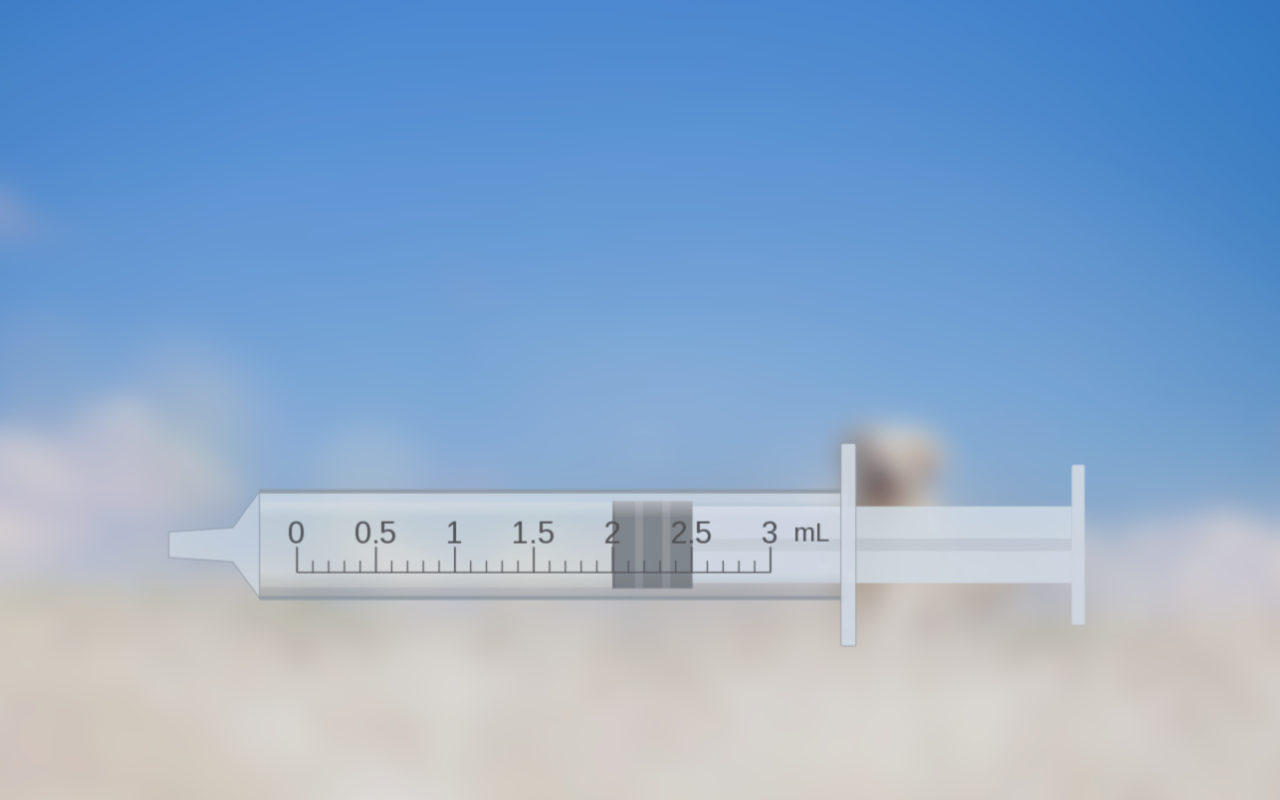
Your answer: 2 mL
